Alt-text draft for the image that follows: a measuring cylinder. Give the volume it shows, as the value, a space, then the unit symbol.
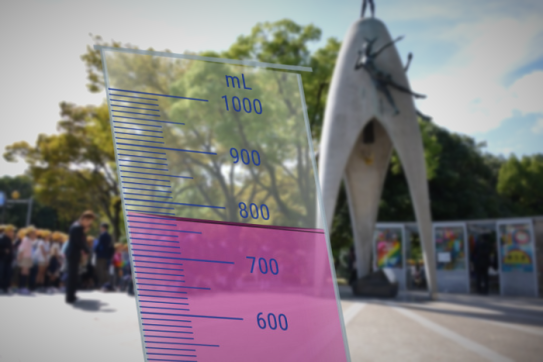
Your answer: 770 mL
